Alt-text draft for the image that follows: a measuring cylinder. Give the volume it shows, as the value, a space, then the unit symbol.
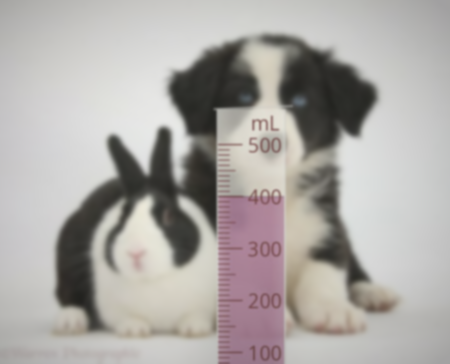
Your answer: 400 mL
